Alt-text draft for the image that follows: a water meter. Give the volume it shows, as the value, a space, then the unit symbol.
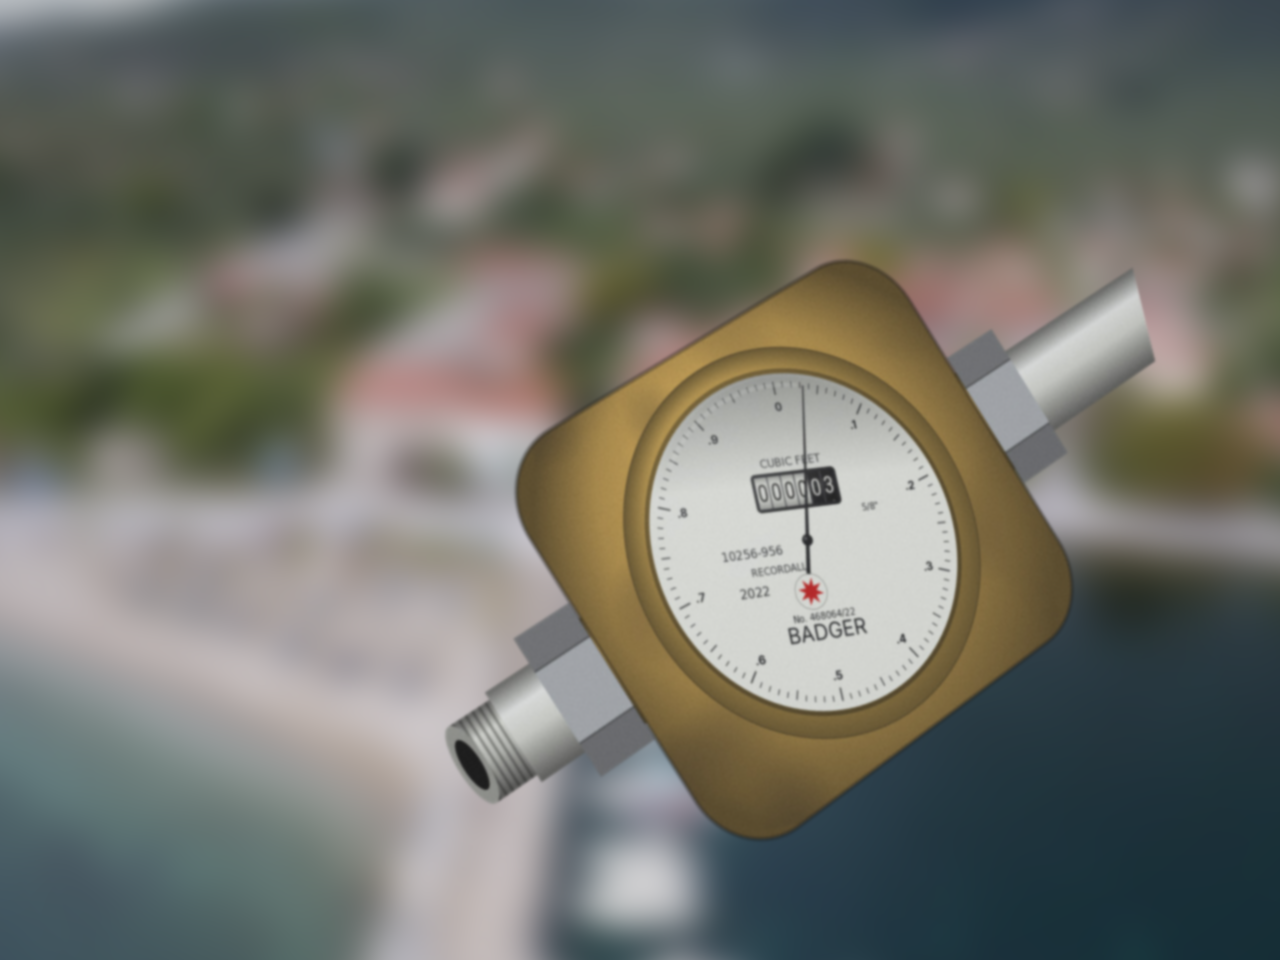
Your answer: 3.03 ft³
